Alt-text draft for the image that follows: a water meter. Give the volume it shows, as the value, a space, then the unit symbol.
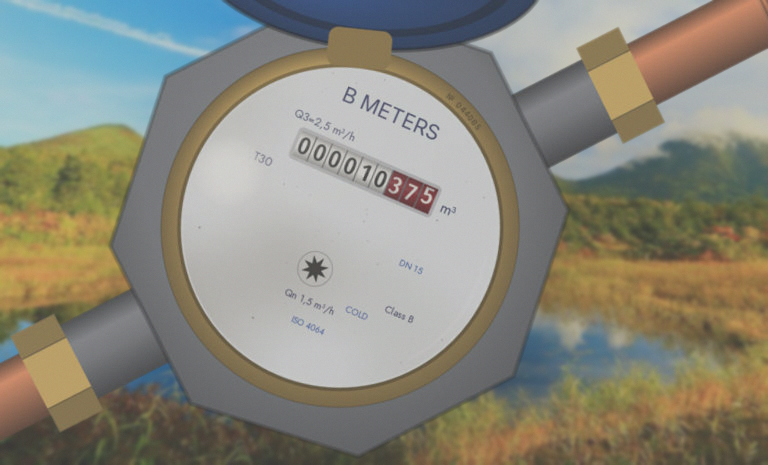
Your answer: 10.375 m³
